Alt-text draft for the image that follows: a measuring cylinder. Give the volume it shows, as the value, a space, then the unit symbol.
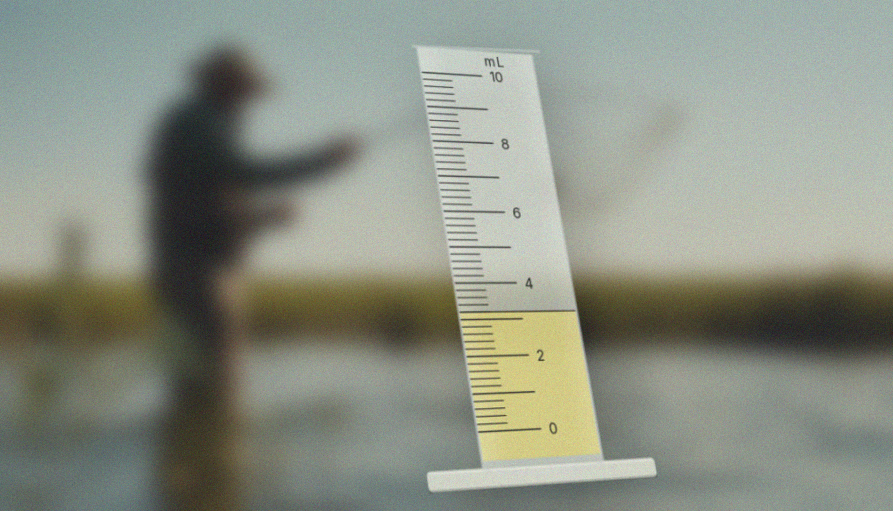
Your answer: 3.2 mL
